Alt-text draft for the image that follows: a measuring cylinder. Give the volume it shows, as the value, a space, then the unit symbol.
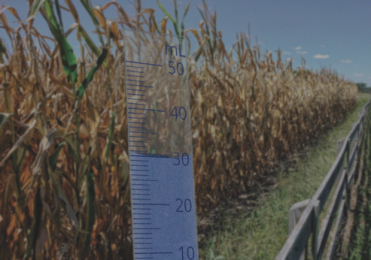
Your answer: 30 mL
